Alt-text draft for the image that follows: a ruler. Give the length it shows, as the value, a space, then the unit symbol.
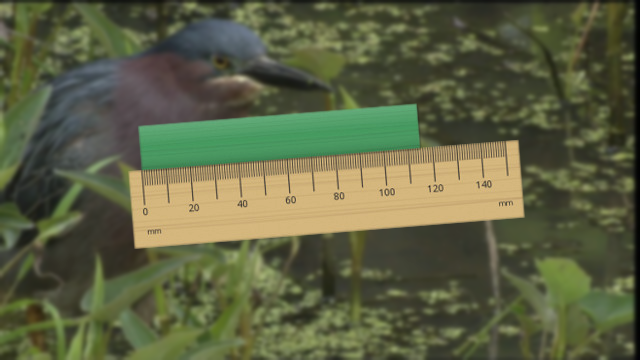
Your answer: 115 mm
